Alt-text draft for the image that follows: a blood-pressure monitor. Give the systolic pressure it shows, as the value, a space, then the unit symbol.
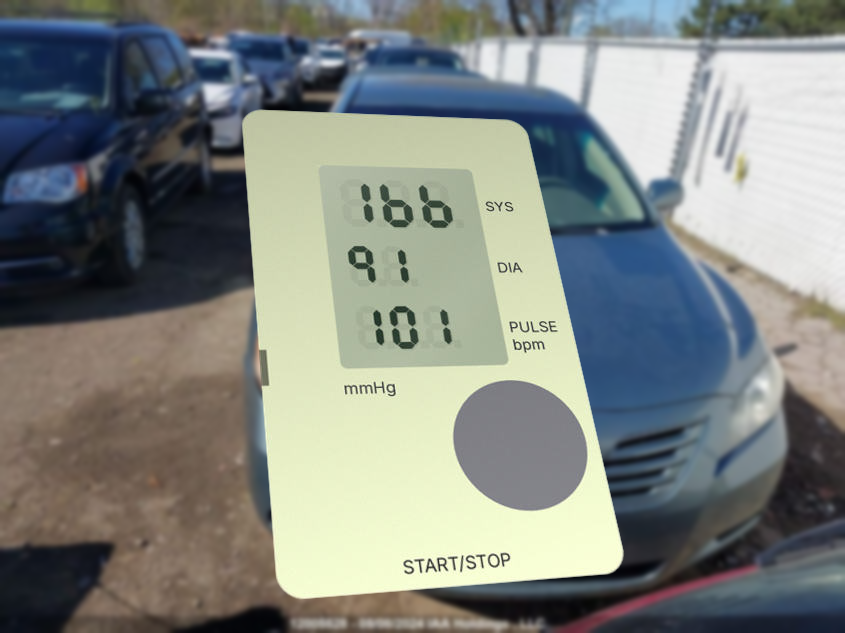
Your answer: 166 mmHg
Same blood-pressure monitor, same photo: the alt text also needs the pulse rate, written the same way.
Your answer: 101 bpm
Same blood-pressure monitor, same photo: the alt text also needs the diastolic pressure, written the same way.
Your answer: 91 mmHg
